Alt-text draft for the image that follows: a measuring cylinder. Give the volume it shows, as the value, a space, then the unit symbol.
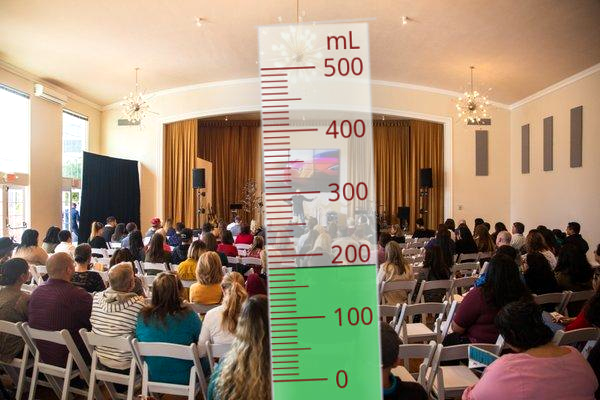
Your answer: 180 mL
